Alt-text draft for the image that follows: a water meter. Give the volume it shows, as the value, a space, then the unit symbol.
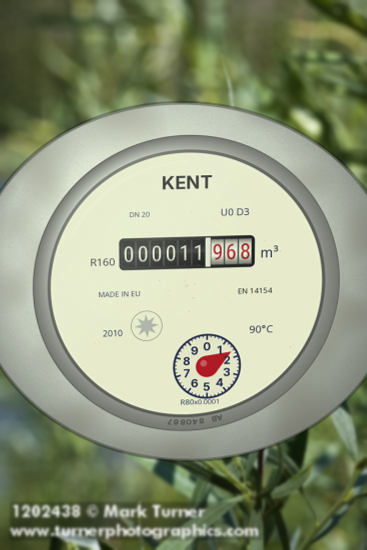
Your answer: 11.9681 m³
